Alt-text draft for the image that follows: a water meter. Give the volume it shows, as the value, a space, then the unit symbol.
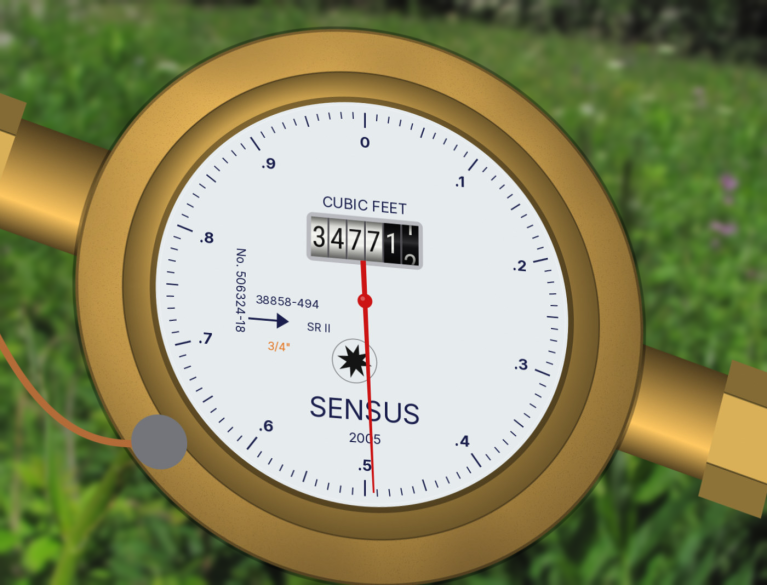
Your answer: 347711.49 ft³
